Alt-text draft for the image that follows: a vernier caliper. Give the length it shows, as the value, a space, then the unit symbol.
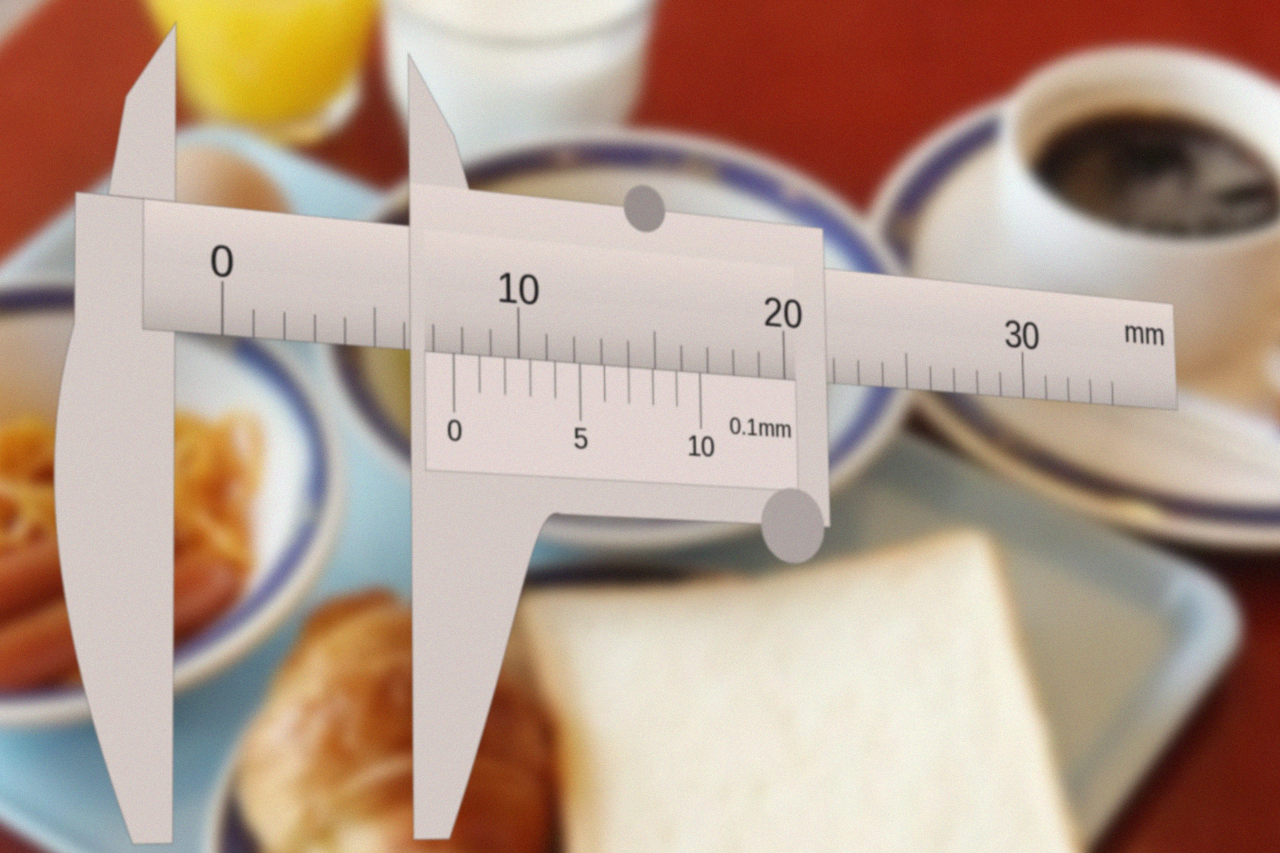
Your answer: 7.7 mm
